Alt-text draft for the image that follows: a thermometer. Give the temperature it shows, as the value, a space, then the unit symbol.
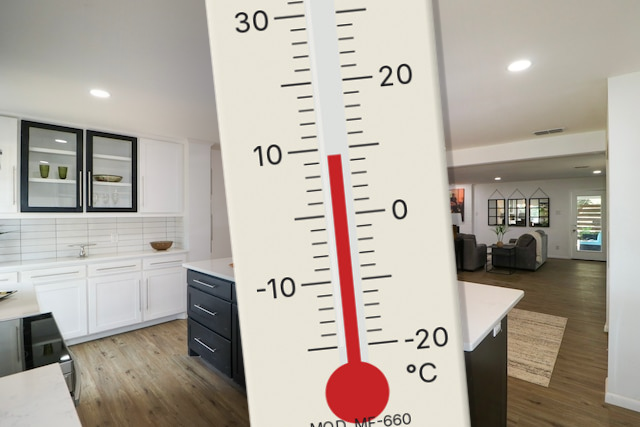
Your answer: 9 °C
